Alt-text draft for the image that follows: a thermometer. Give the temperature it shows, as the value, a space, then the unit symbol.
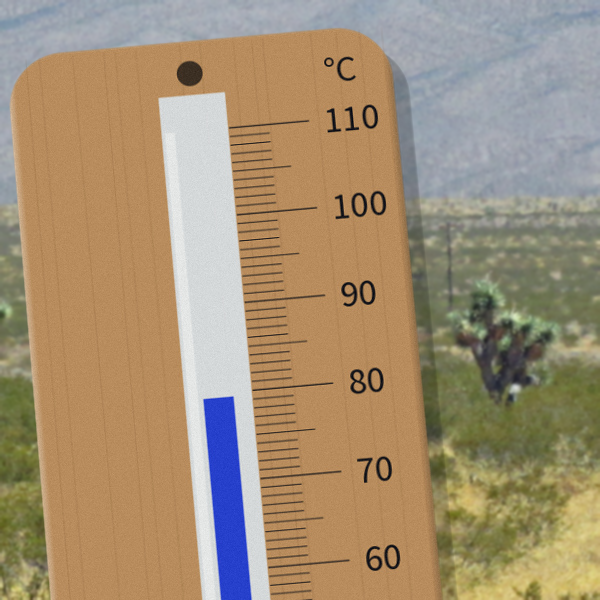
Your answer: 79.5 °C
